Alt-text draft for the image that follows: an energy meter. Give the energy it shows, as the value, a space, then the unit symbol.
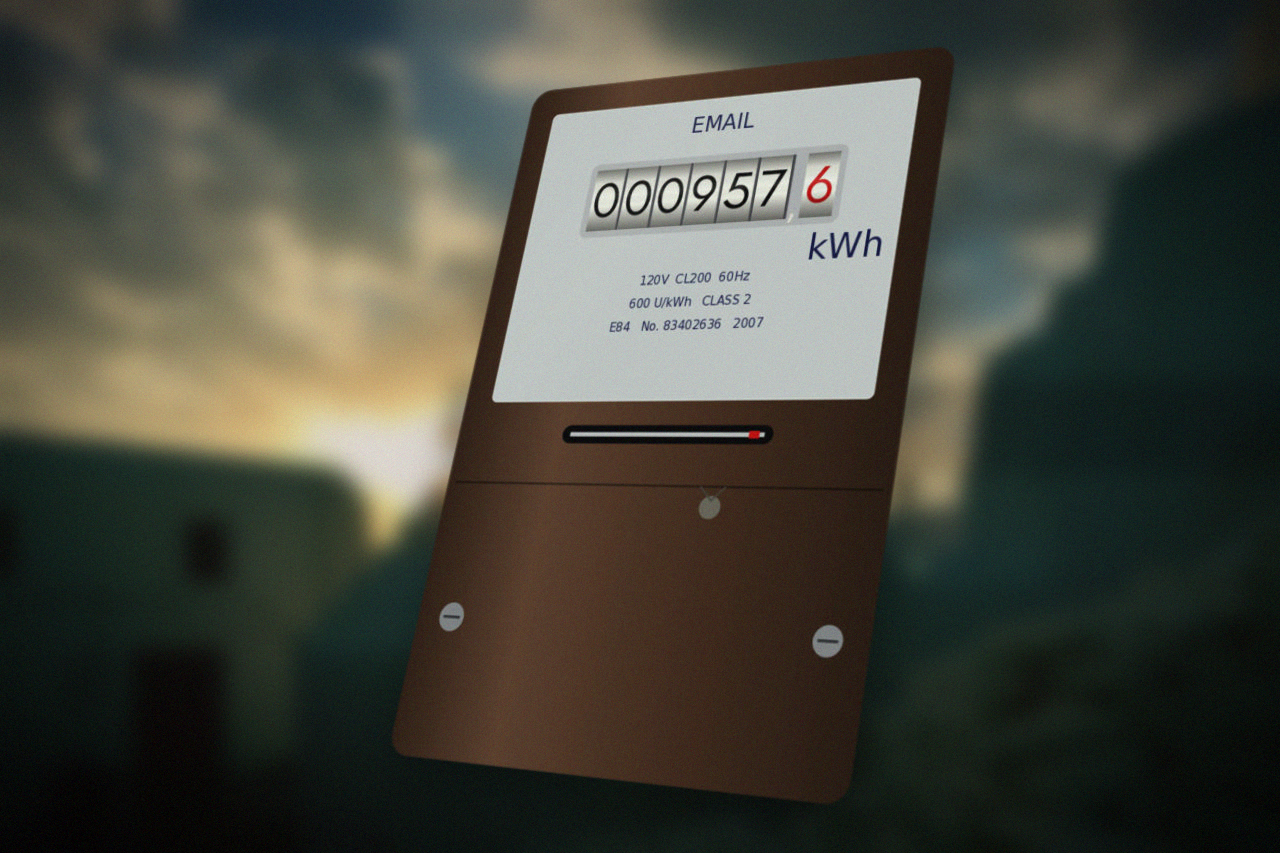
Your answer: 957.6 kWh
